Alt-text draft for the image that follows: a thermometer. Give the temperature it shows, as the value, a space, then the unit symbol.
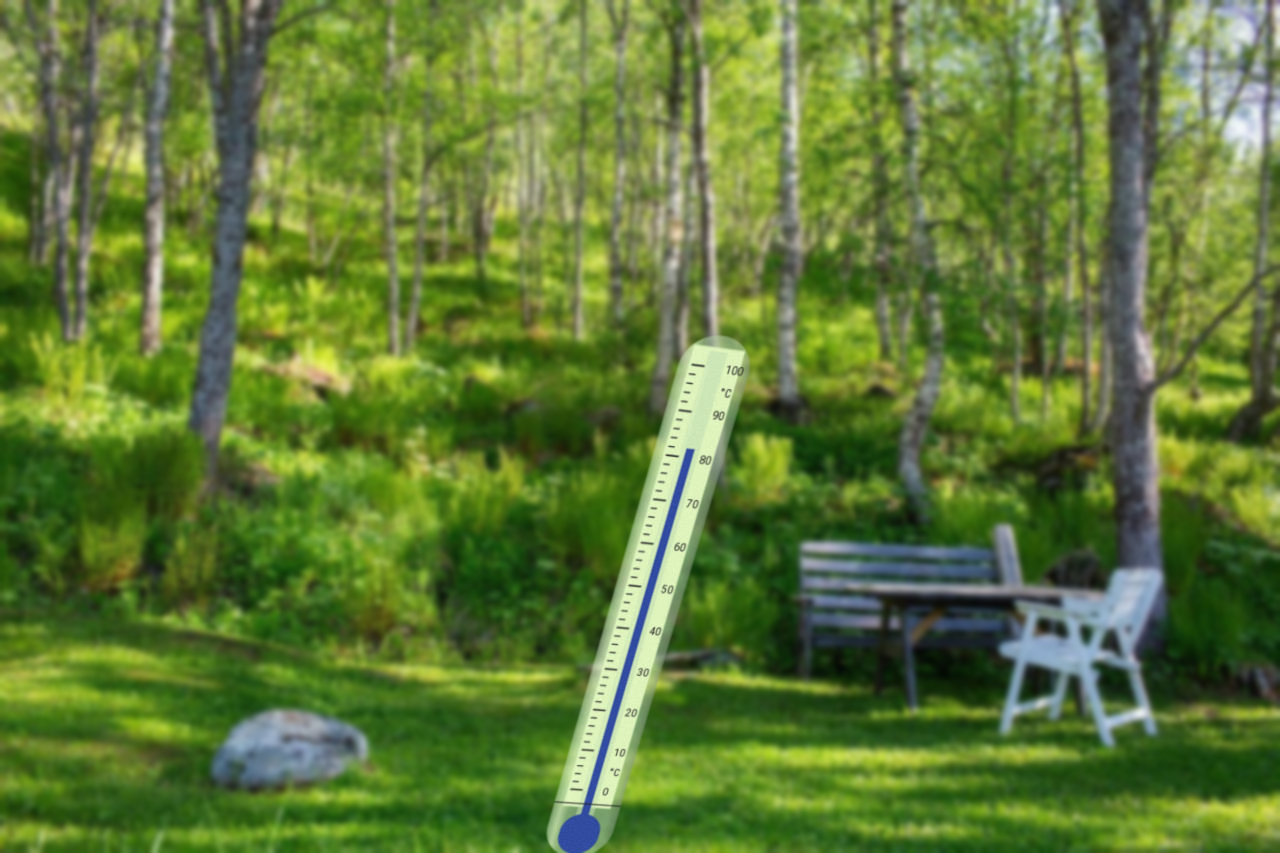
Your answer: 82 °C
